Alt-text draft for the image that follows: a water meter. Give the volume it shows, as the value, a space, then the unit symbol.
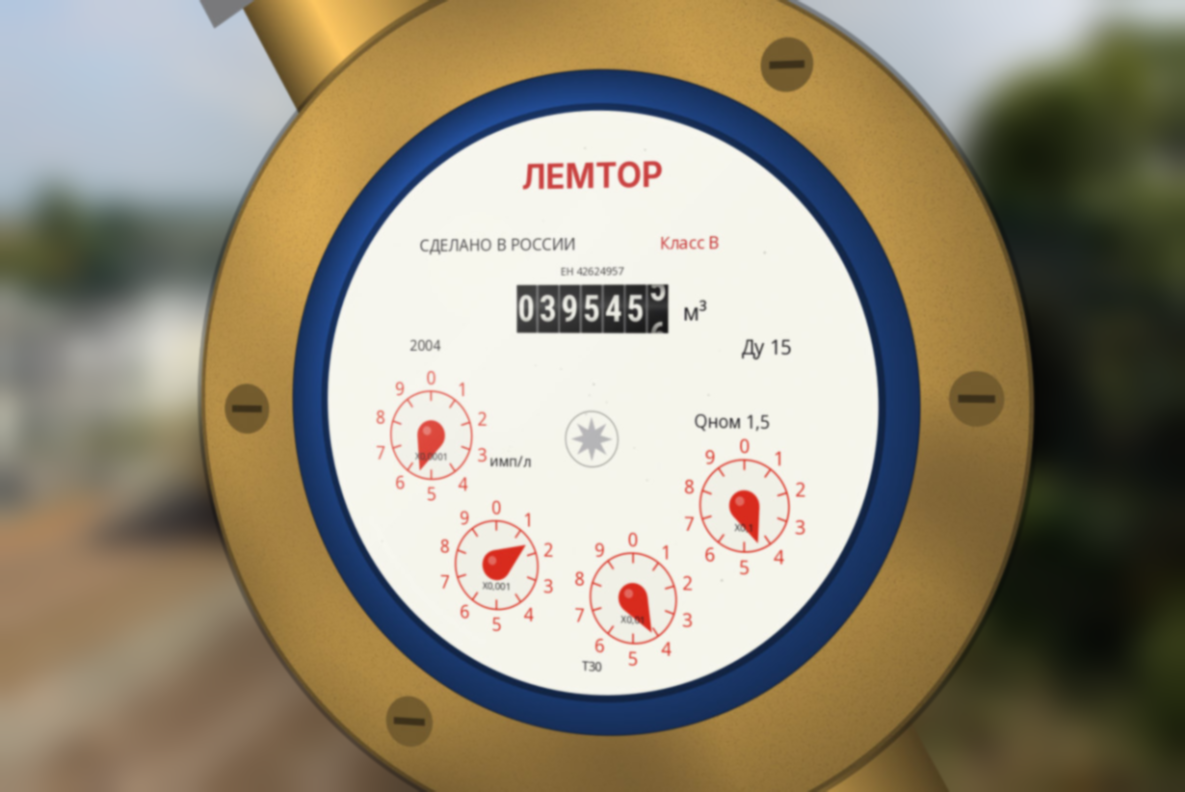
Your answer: 395455.4415 m³
